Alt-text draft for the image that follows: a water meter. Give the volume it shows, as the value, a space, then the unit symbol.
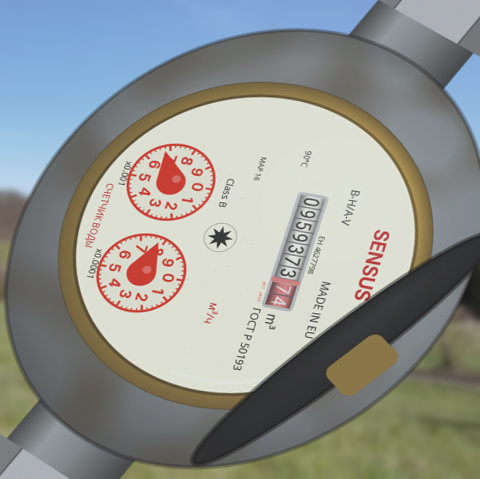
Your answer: 959373.7467 m³
